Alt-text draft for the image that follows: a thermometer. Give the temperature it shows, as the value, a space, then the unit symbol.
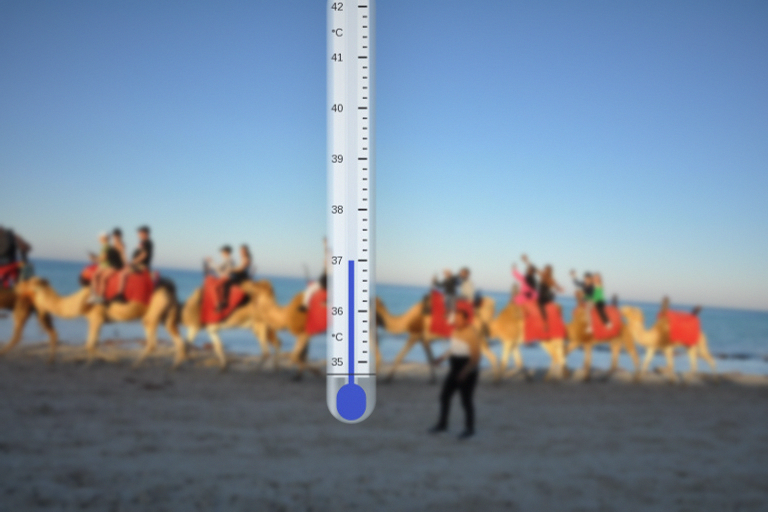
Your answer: 37 °C
